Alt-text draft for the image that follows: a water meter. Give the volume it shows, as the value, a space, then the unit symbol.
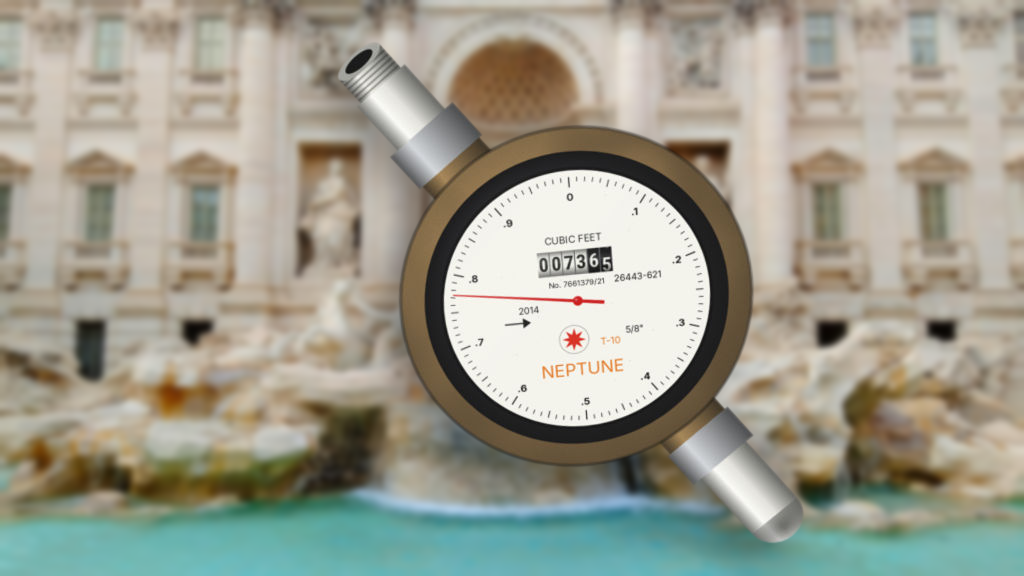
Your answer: 7364.77 ft³
